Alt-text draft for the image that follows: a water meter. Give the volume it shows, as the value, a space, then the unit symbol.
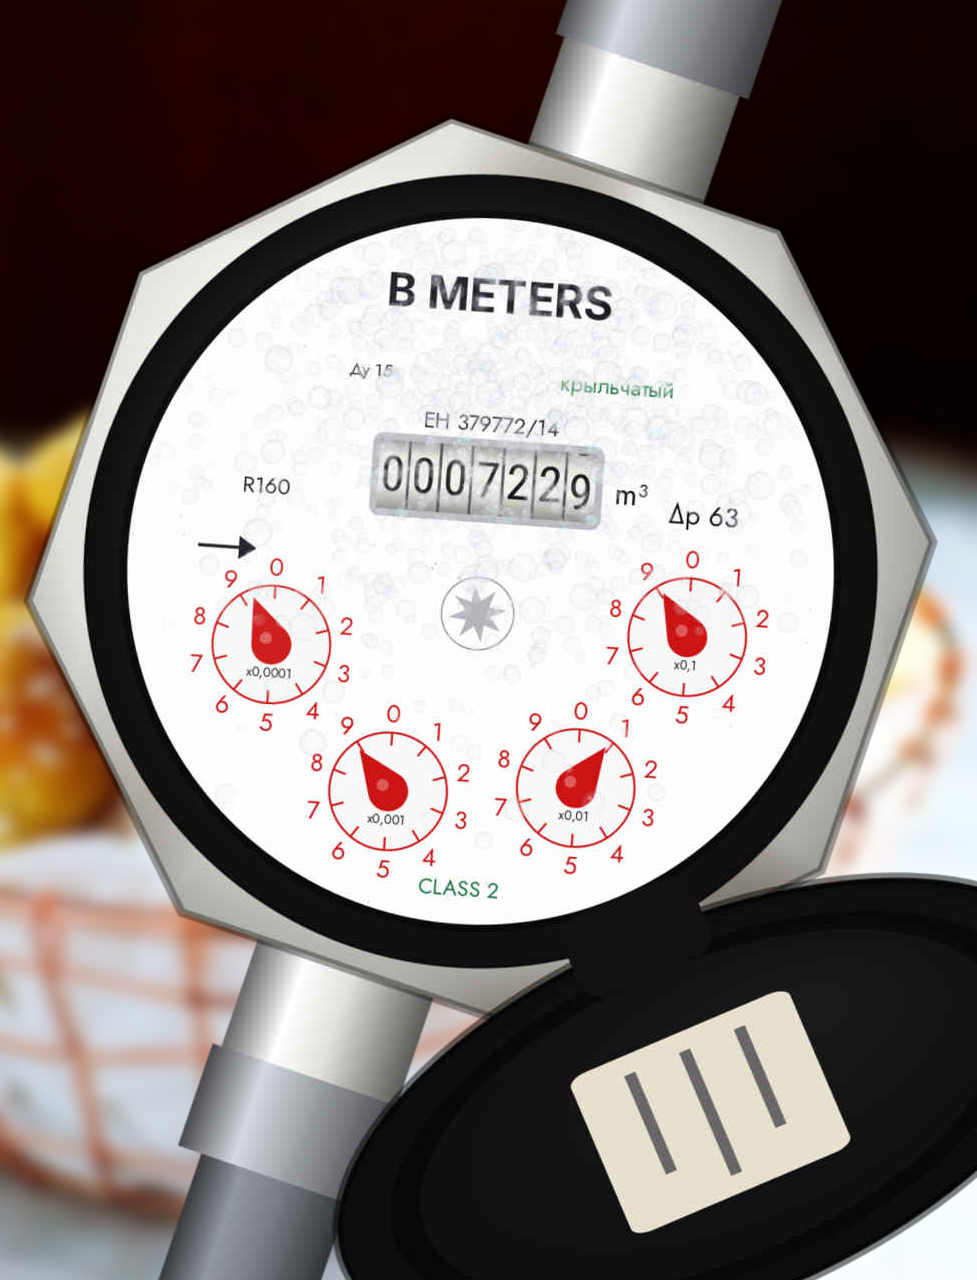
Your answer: 7228.9089 m³
